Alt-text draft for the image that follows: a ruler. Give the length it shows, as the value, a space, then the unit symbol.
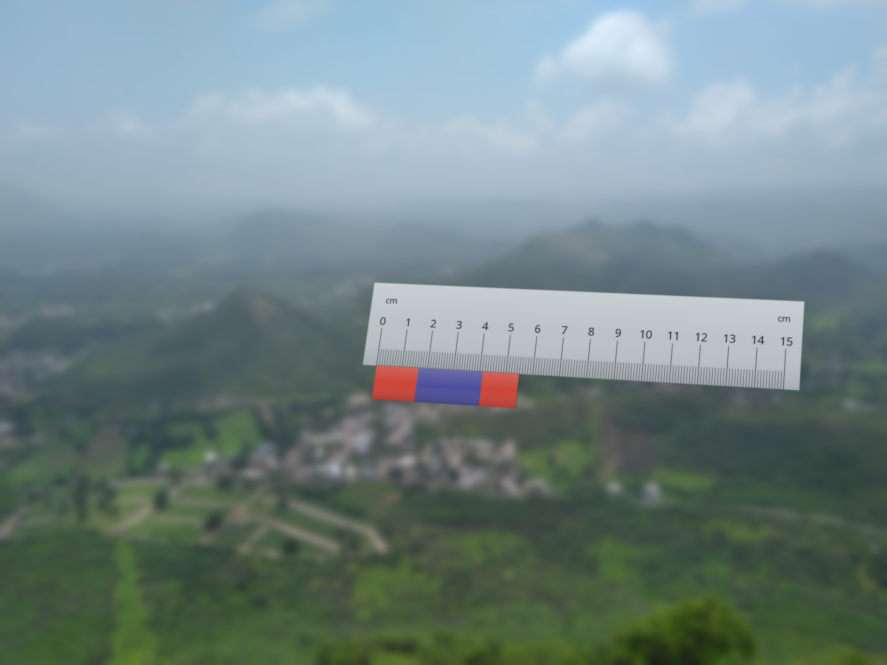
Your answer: 5.5 cm
